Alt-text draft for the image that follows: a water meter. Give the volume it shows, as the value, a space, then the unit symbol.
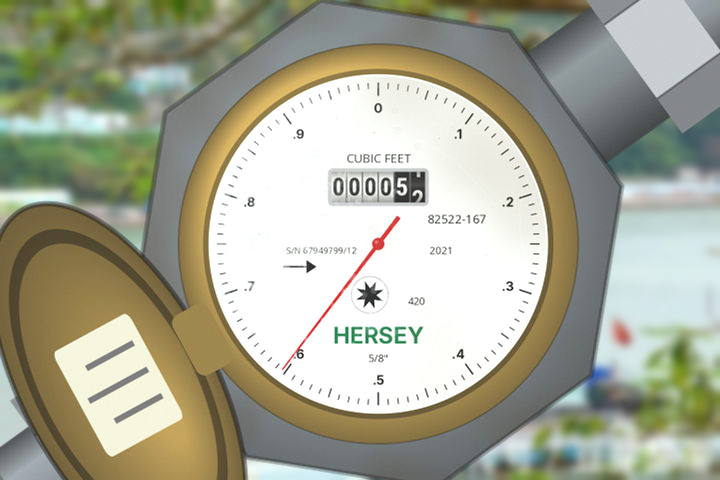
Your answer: 51.60 ft³
